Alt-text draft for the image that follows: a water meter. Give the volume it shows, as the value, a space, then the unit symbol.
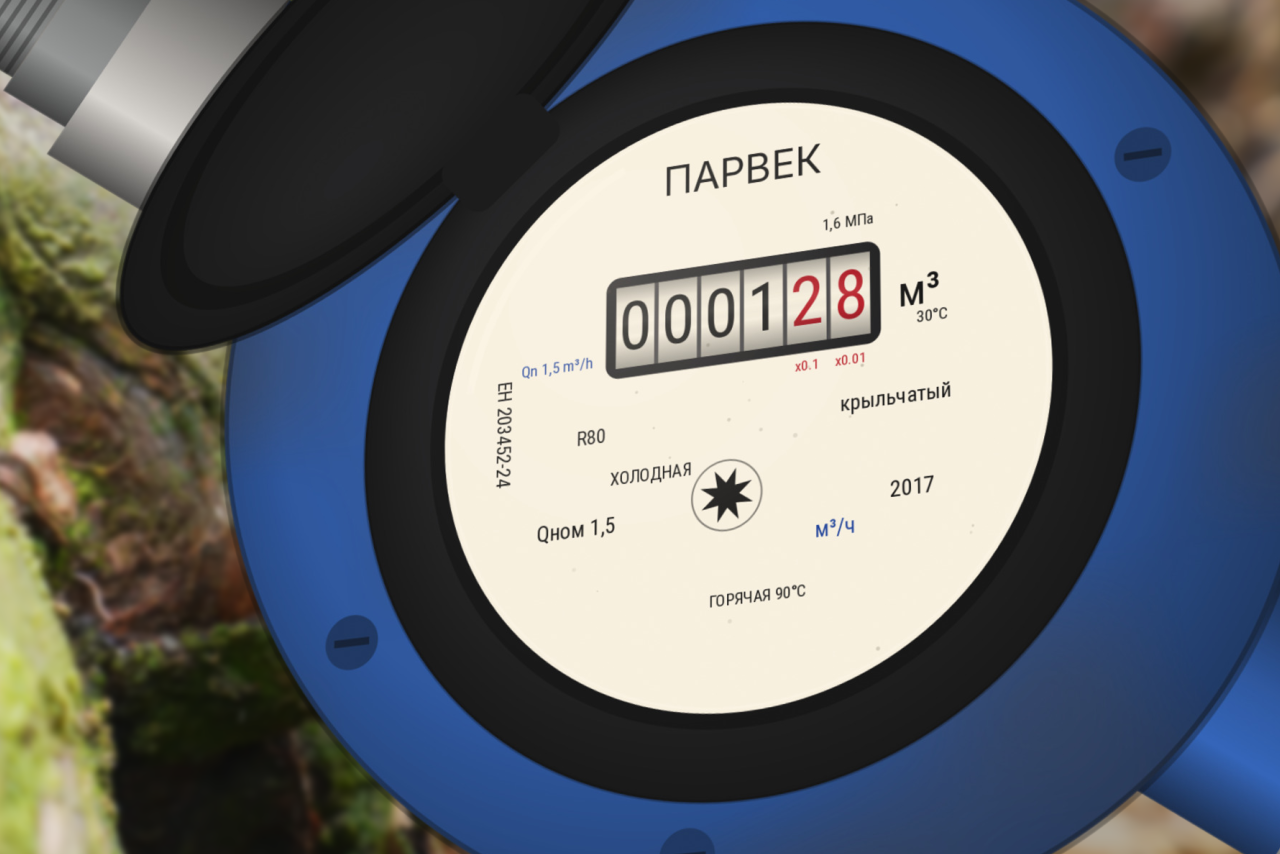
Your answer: 1.28 m³
